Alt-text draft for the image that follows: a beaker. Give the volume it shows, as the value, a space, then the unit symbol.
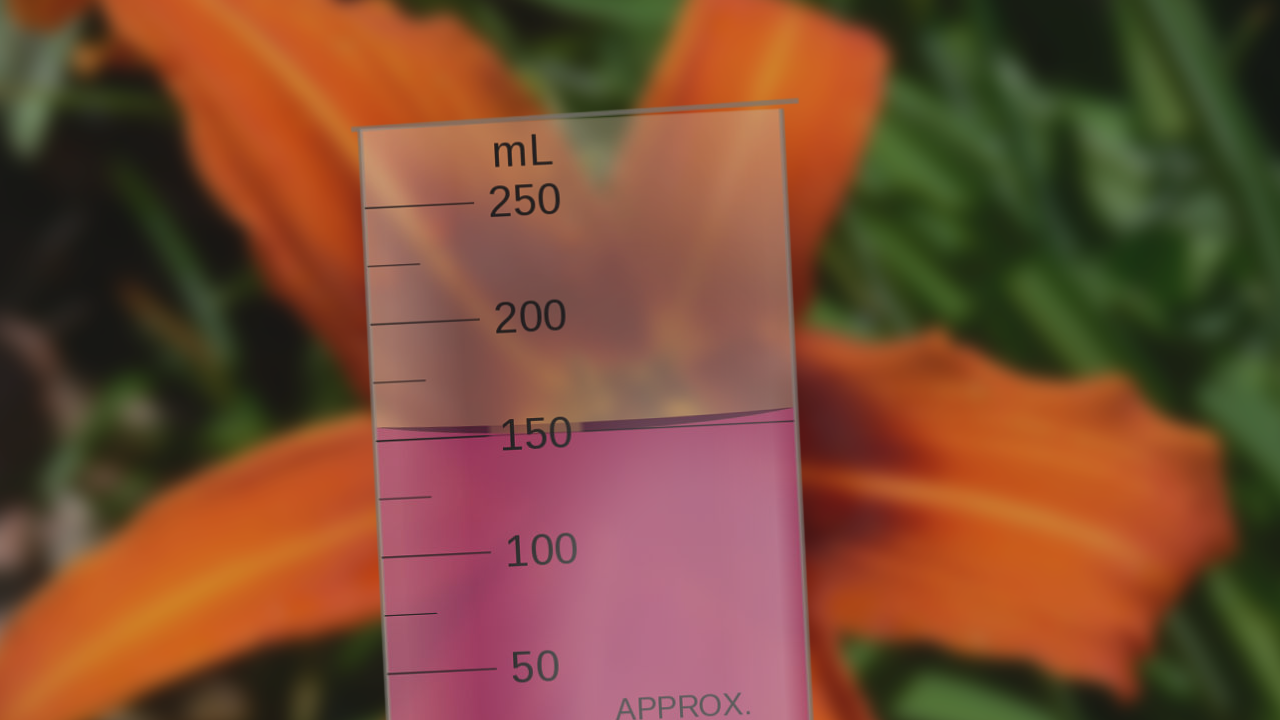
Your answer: 150 mL
